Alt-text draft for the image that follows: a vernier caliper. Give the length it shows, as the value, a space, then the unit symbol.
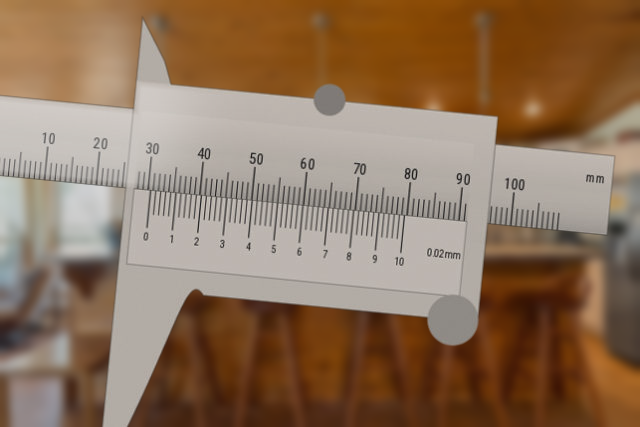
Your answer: 30.5 mm
